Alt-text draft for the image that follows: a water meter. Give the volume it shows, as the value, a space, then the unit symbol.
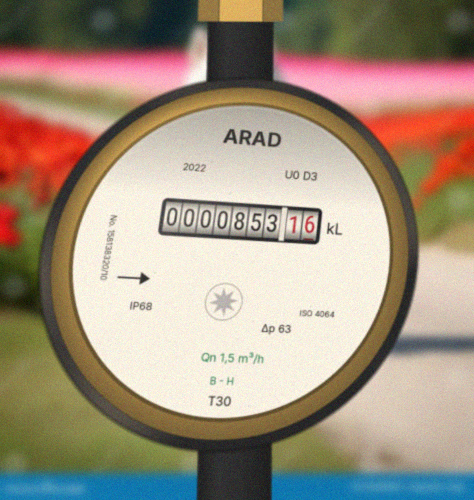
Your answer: 853.16 kL
